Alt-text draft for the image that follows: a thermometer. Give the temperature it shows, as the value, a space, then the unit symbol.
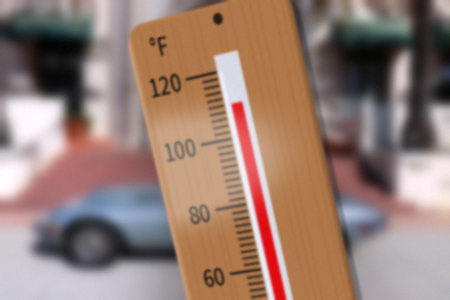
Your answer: 110 °F
